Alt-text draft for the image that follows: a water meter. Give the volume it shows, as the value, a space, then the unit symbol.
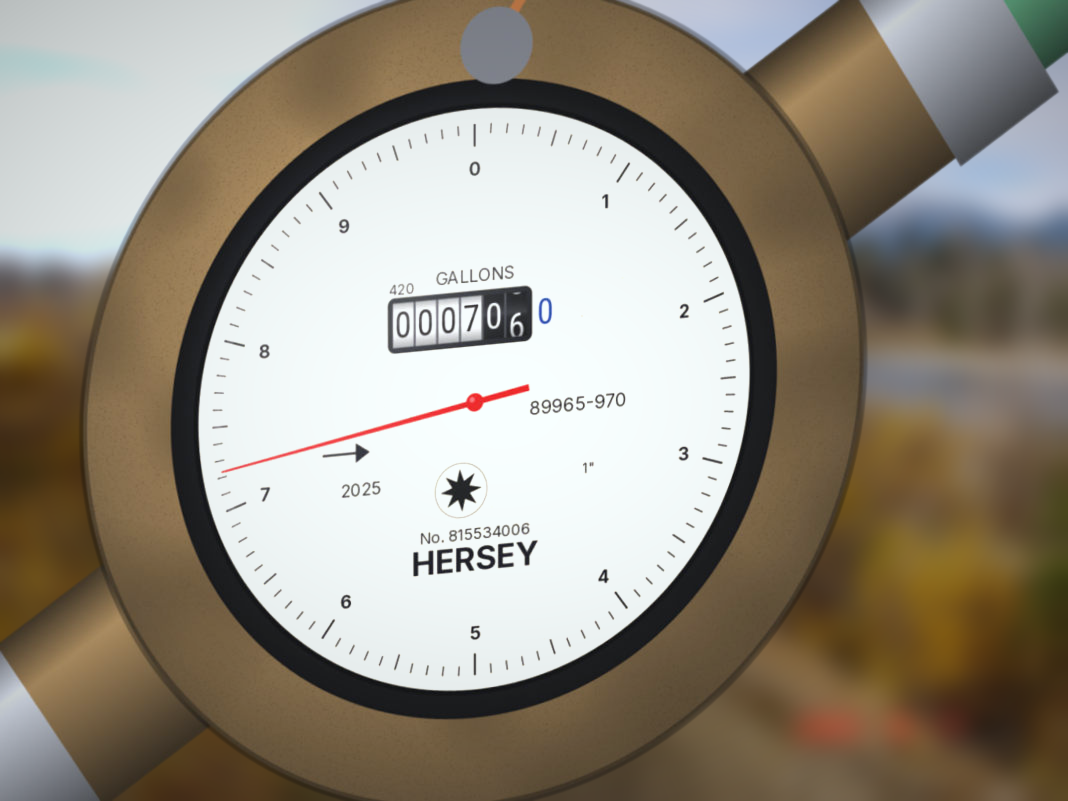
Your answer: 7057.2 gal
